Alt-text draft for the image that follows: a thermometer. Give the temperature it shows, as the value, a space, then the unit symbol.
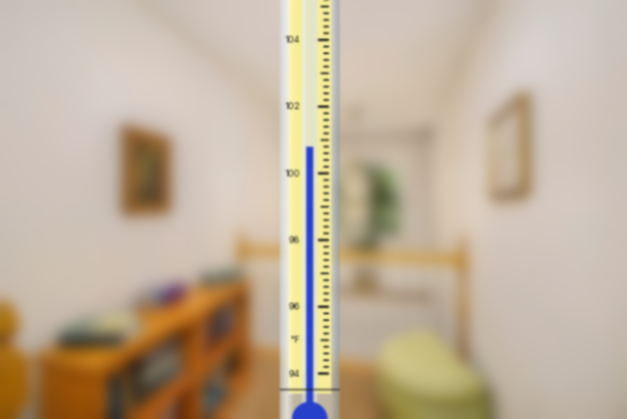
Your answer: 100.8 °F
